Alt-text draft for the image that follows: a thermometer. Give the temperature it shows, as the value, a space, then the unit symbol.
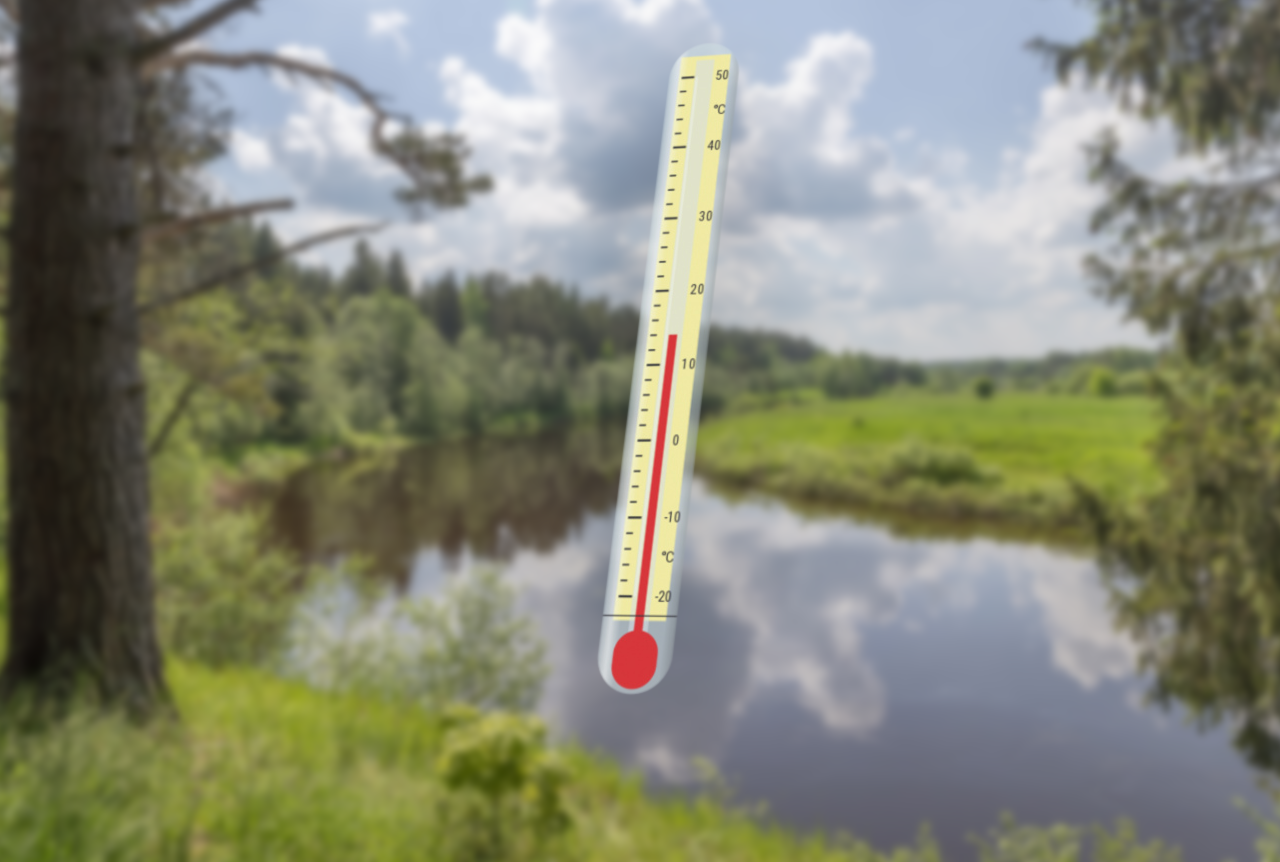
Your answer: 14 °C
